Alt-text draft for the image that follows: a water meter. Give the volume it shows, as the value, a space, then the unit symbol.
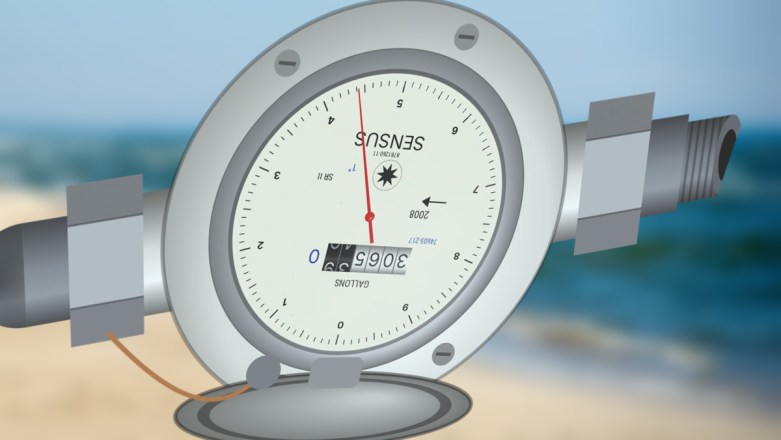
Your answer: 3065394.4 gal
